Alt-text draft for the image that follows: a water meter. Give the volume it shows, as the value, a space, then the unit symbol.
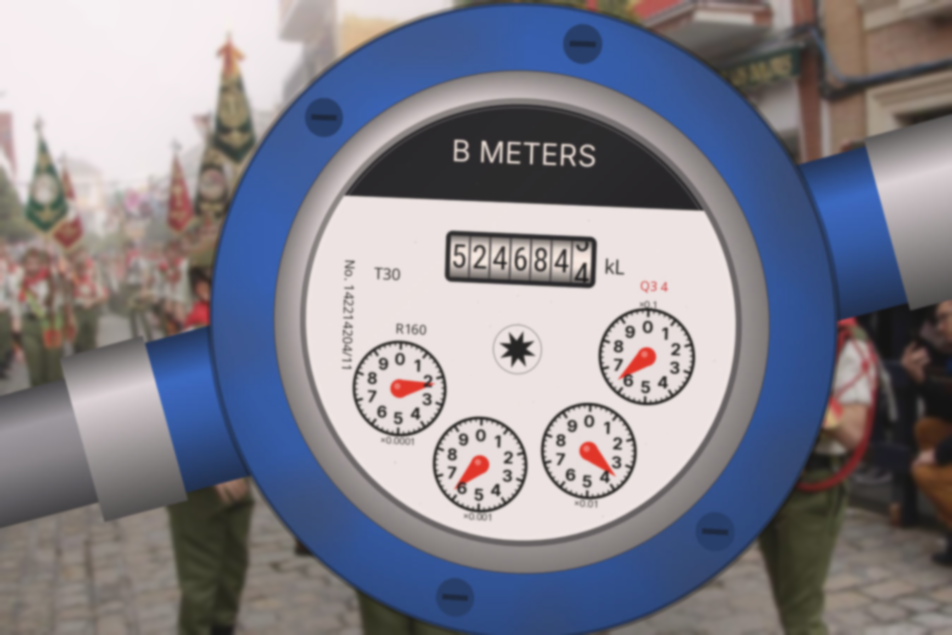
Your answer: 5246843.6362 kL
